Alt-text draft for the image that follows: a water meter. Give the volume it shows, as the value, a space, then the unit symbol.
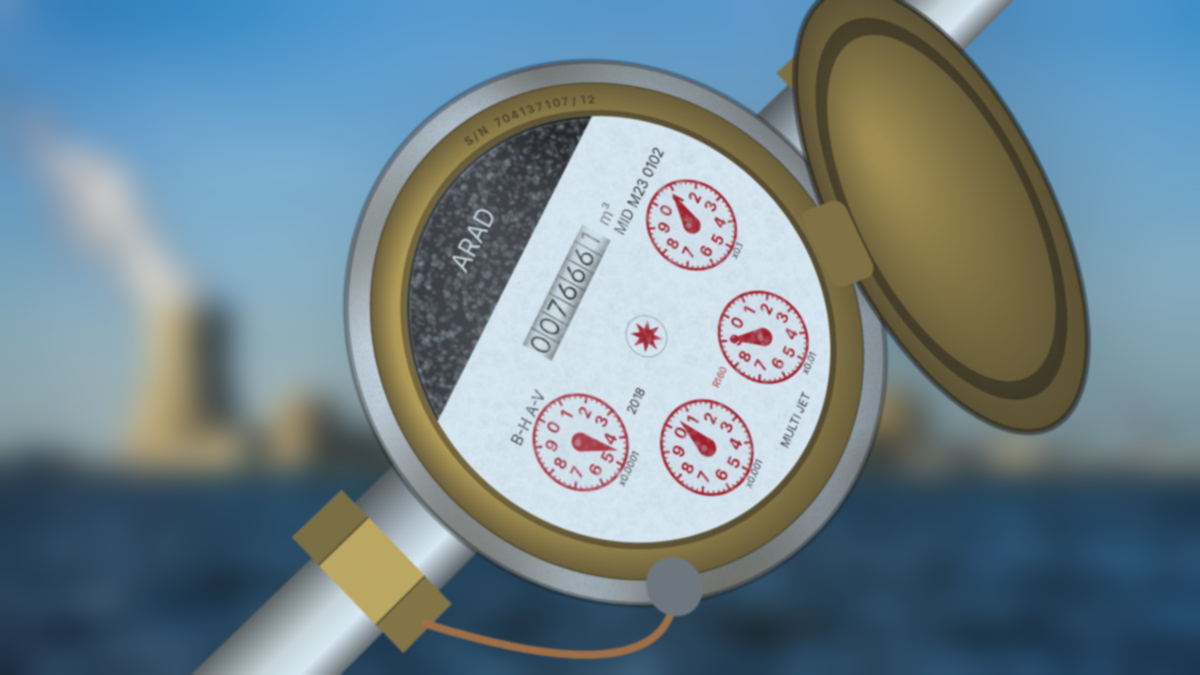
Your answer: 76661.0904 m³
